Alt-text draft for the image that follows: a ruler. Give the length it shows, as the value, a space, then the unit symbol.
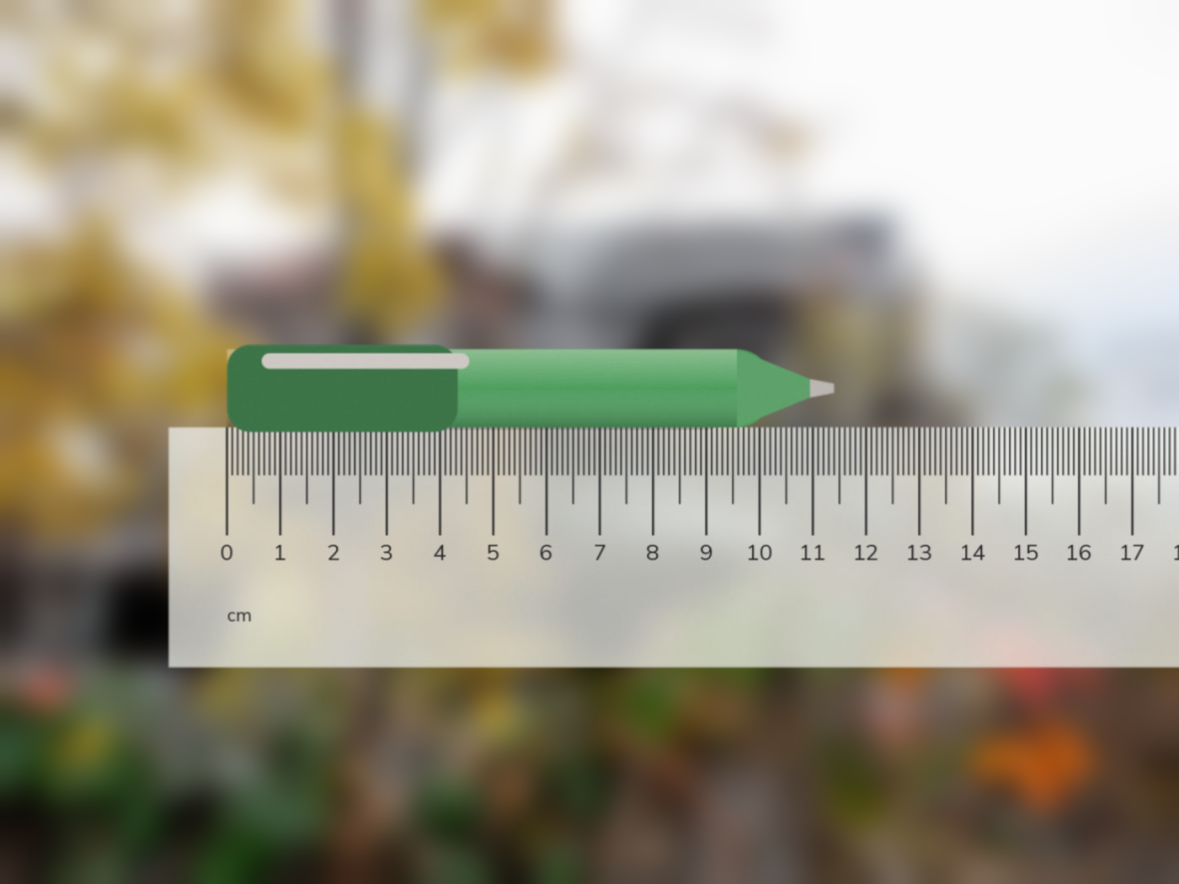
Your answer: 11.4 cm
